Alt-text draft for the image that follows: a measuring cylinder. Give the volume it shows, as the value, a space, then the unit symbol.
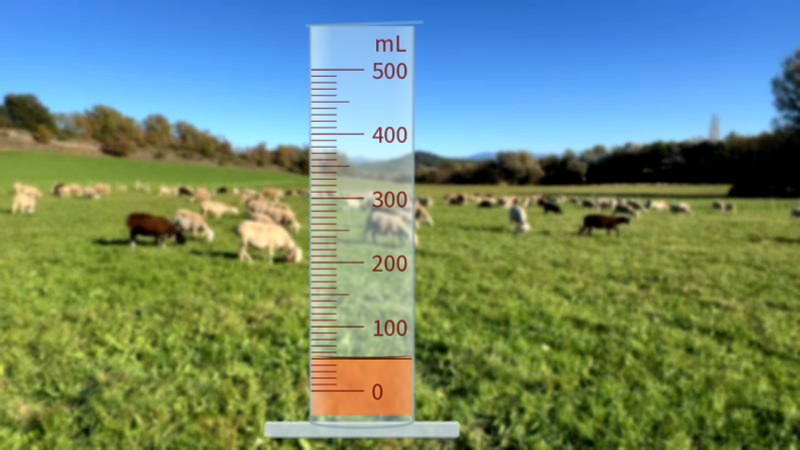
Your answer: 50 mL
